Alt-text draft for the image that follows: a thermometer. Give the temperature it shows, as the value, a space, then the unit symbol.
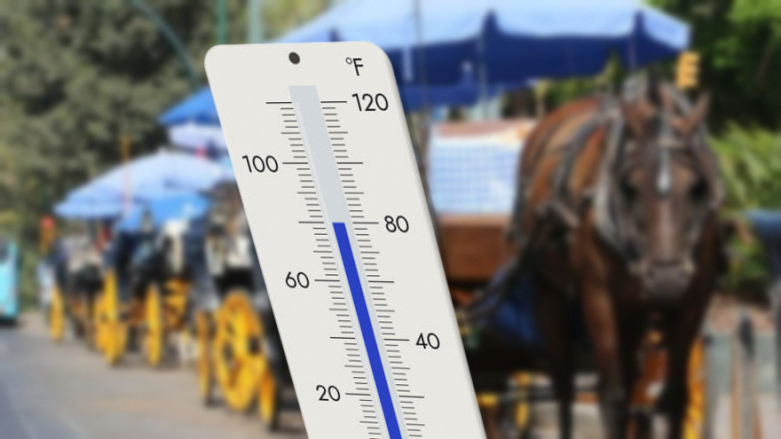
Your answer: 80 °F
